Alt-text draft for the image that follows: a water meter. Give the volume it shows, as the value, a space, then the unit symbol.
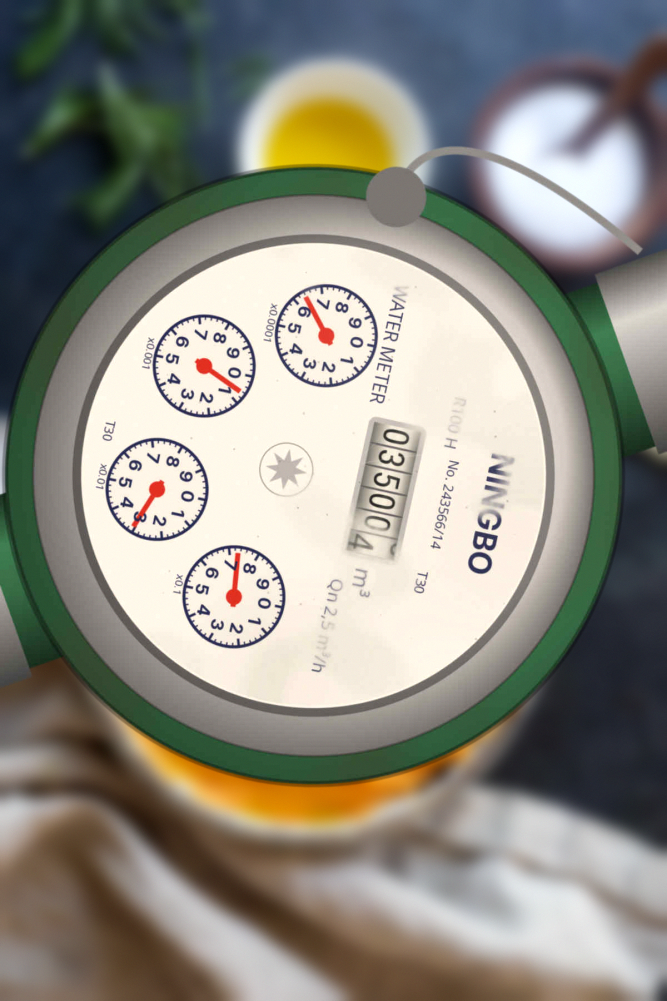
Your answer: 35003.7306 m³
